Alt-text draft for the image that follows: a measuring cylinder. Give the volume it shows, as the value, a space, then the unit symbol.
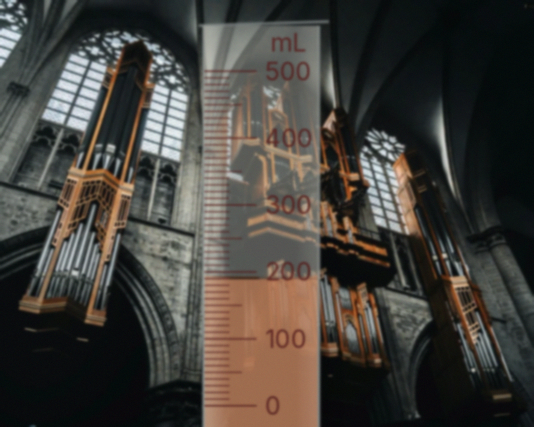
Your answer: 190 mL
